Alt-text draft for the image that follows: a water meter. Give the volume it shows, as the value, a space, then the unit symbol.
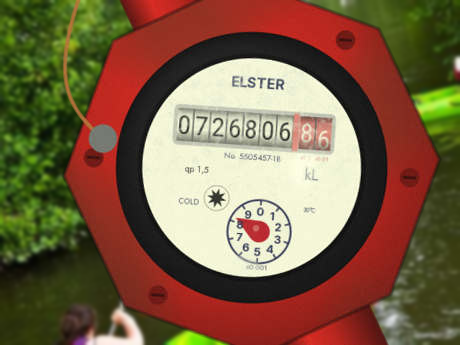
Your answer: 726806.858 kL
